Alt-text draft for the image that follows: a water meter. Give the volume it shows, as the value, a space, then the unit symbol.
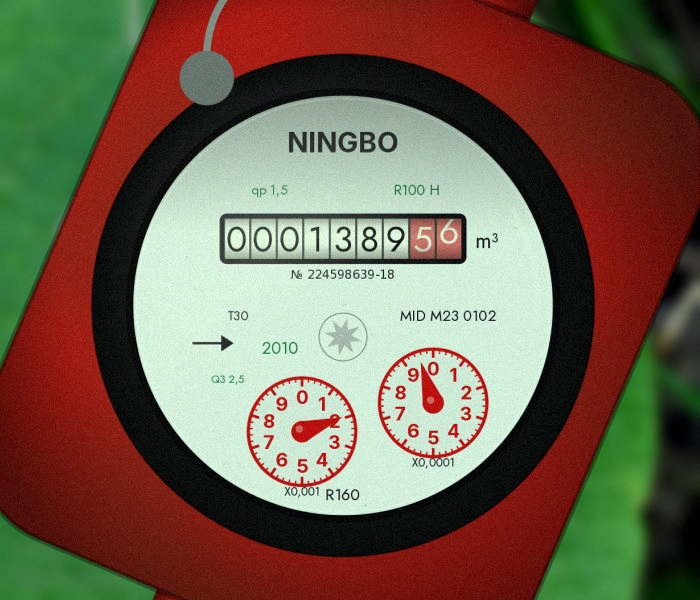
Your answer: 1389.5619 m³
